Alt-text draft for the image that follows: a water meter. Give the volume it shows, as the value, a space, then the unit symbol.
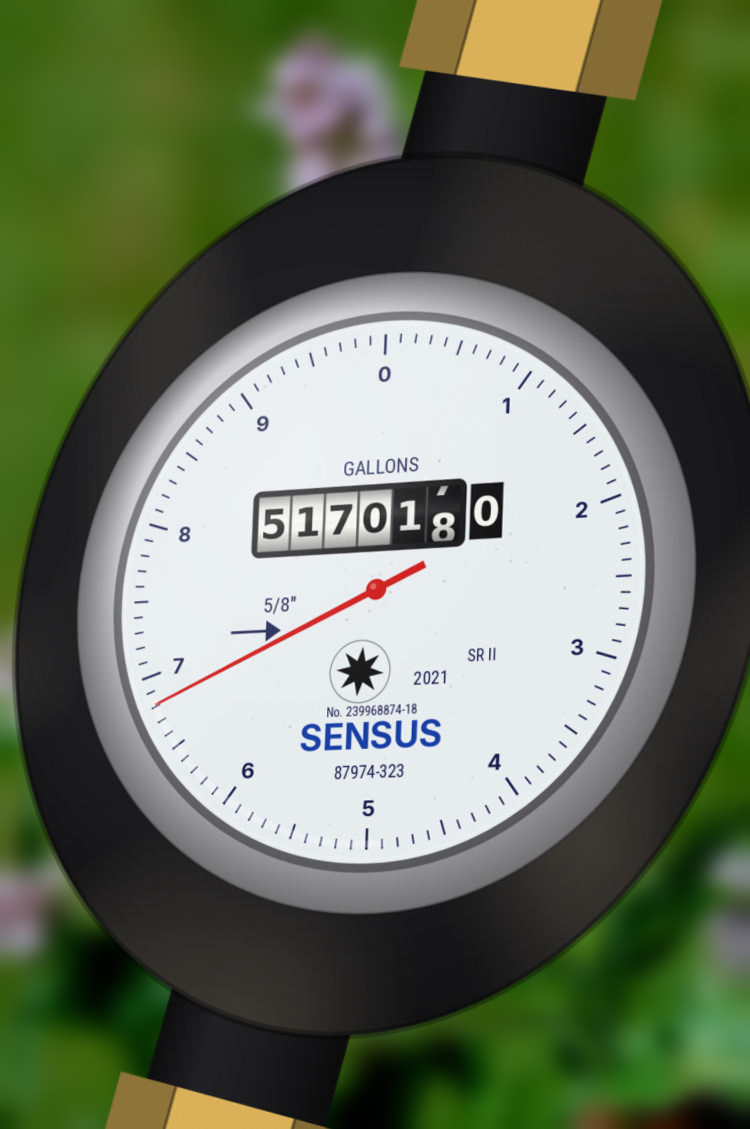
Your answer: 5170176.8 gal
